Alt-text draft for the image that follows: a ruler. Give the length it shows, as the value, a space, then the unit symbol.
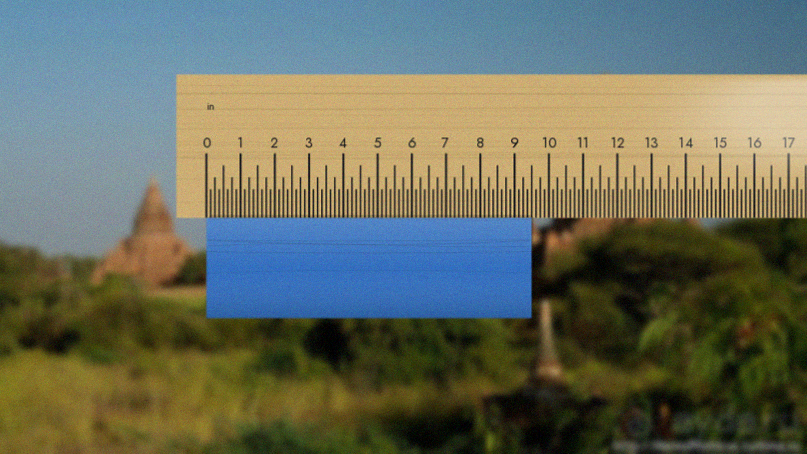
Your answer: 9.5 in
